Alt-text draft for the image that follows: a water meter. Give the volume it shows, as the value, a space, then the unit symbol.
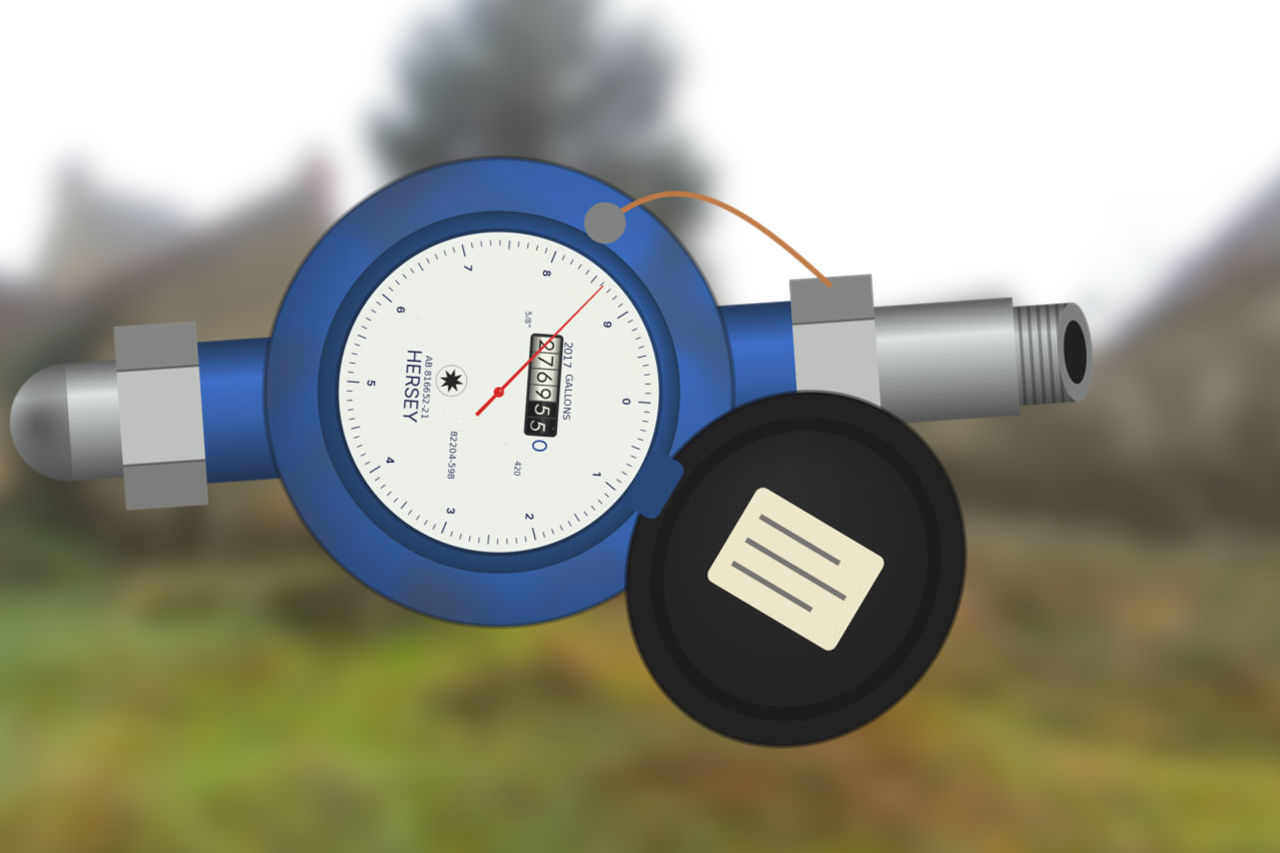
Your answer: 2769548.6 gal
